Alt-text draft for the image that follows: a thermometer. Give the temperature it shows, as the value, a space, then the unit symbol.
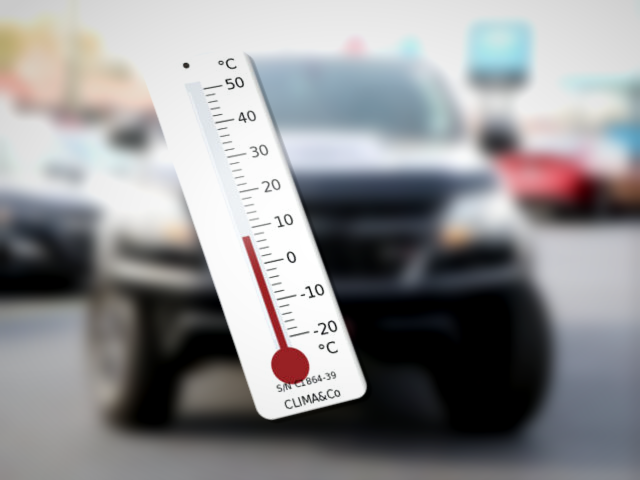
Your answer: 8 °C
